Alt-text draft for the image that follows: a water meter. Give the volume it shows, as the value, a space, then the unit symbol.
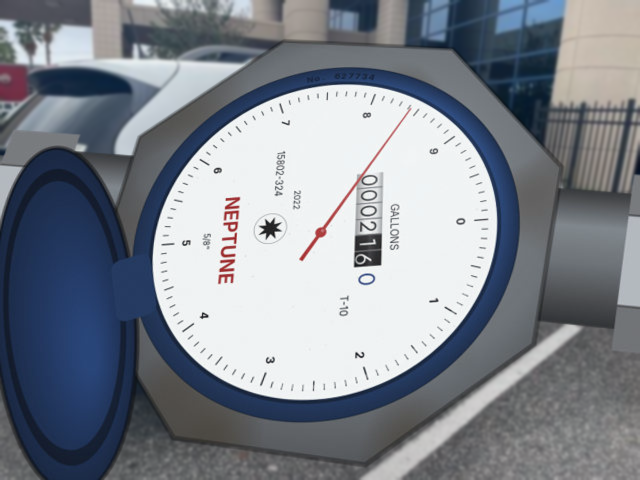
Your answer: 2158.4 gal
